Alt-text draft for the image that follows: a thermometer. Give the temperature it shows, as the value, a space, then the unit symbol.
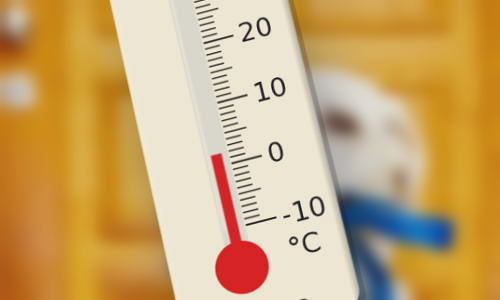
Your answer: 2 °C
